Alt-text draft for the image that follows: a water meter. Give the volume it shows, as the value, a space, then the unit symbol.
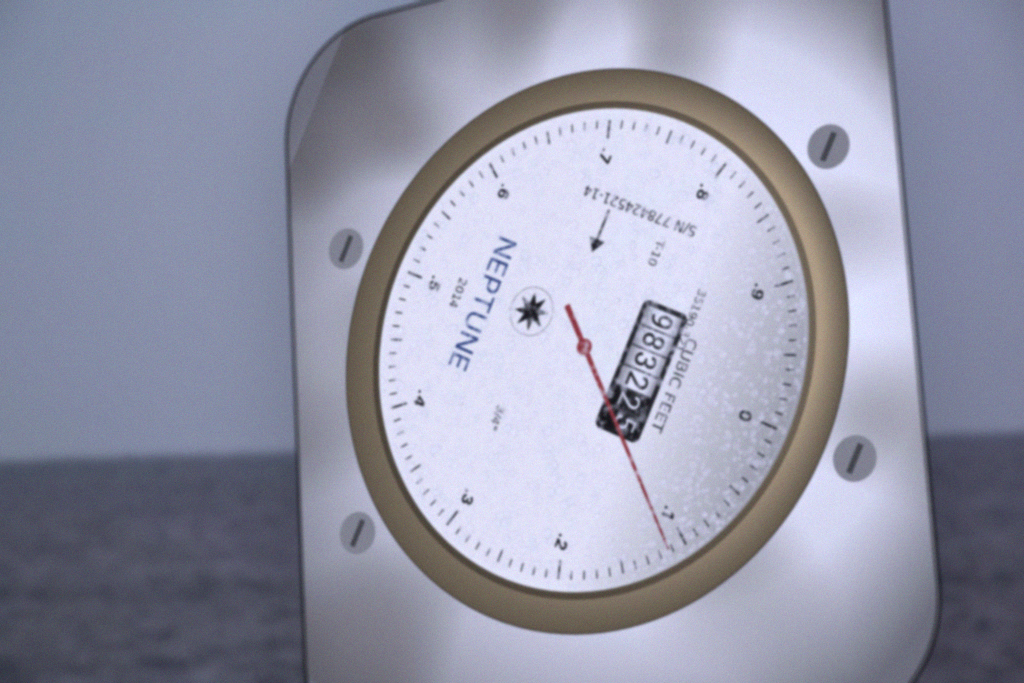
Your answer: 983225.11 ft³
